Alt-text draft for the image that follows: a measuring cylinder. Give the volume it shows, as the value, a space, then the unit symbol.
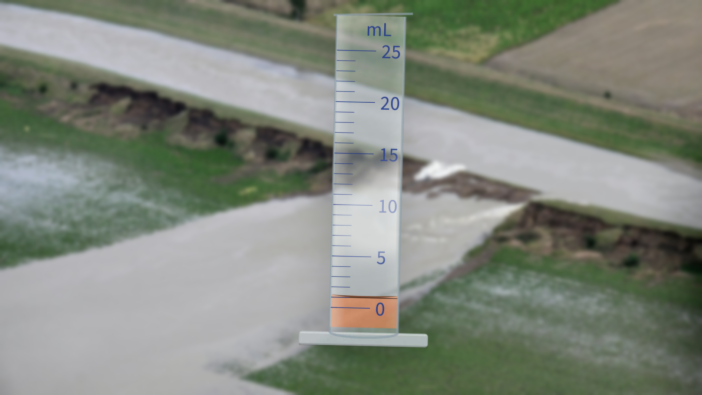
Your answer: 1 mL
